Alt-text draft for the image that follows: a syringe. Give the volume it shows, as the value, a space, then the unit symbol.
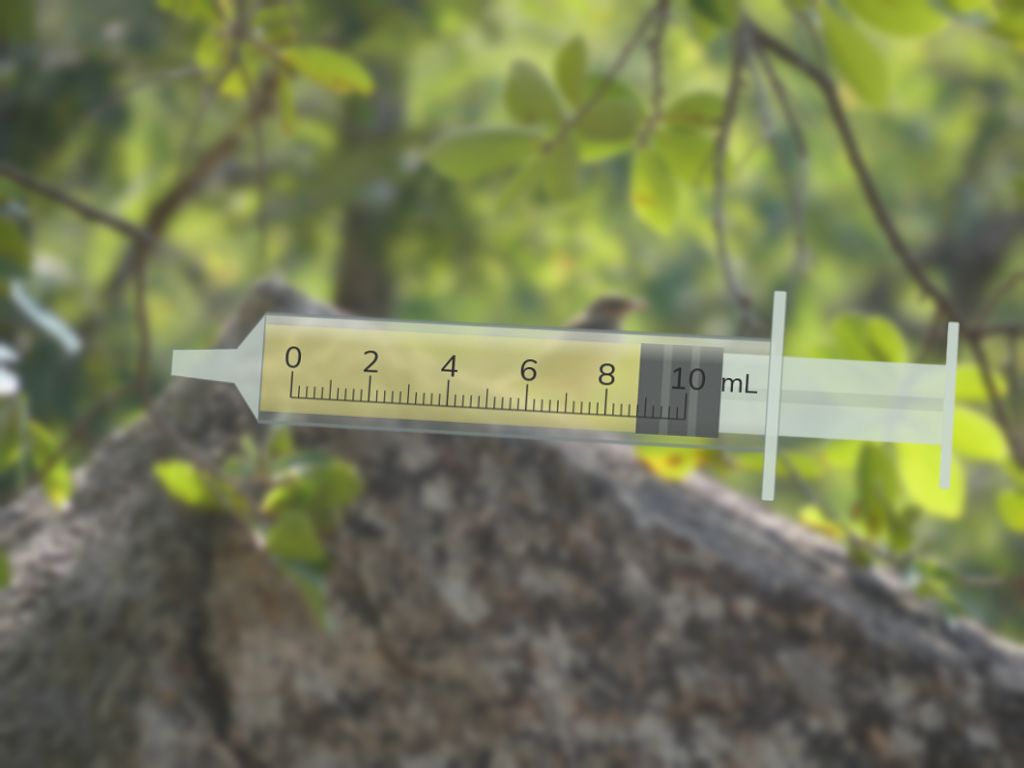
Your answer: 8.8 mL
